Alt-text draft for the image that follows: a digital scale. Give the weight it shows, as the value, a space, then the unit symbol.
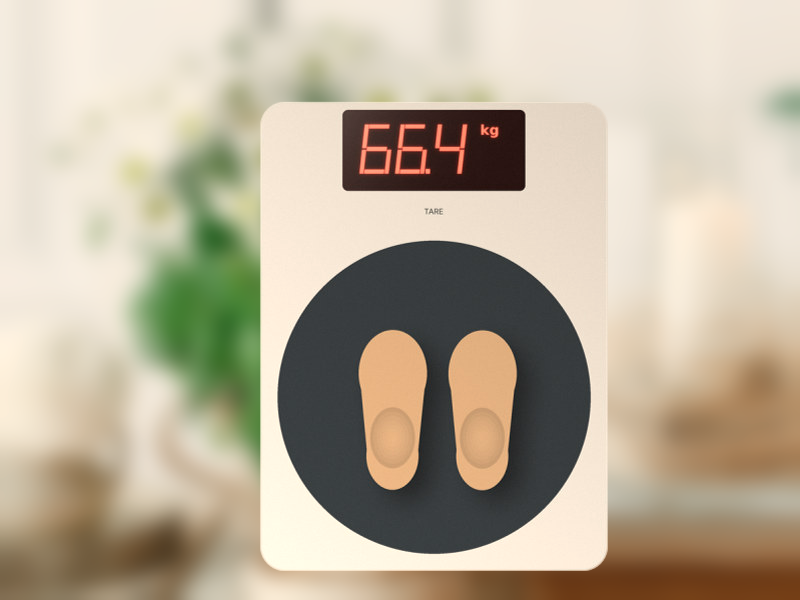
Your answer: 66.4 kg
